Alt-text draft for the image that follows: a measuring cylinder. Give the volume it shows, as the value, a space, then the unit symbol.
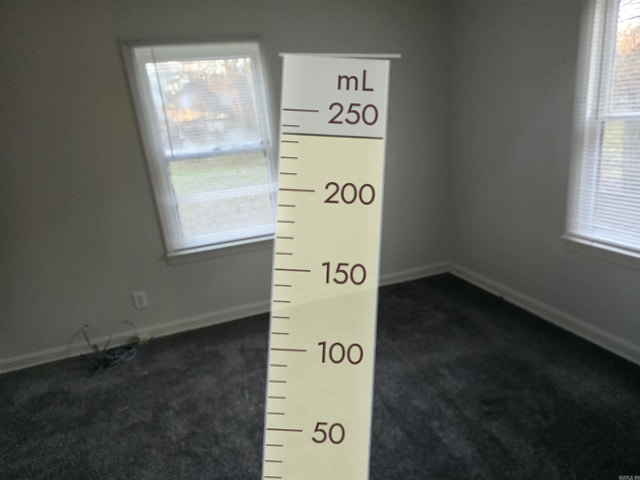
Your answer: 235 mL
